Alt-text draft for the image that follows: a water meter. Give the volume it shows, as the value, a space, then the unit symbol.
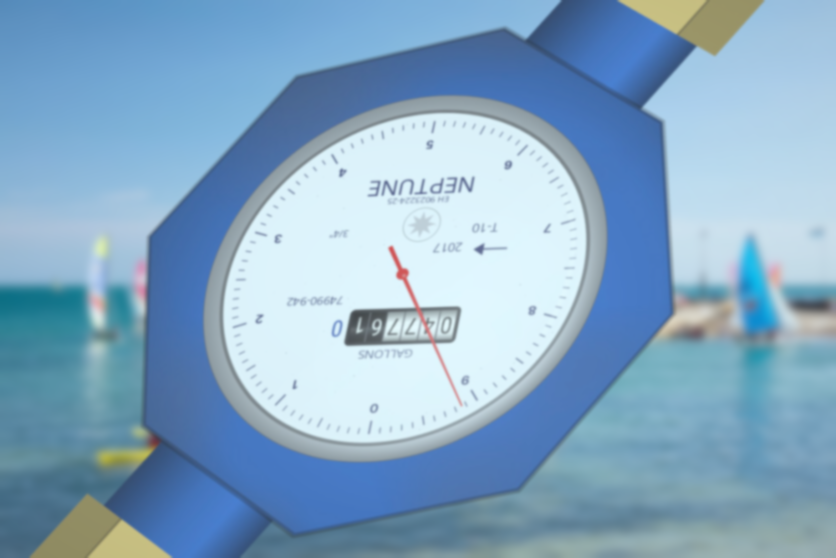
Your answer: 477609.1 gal
